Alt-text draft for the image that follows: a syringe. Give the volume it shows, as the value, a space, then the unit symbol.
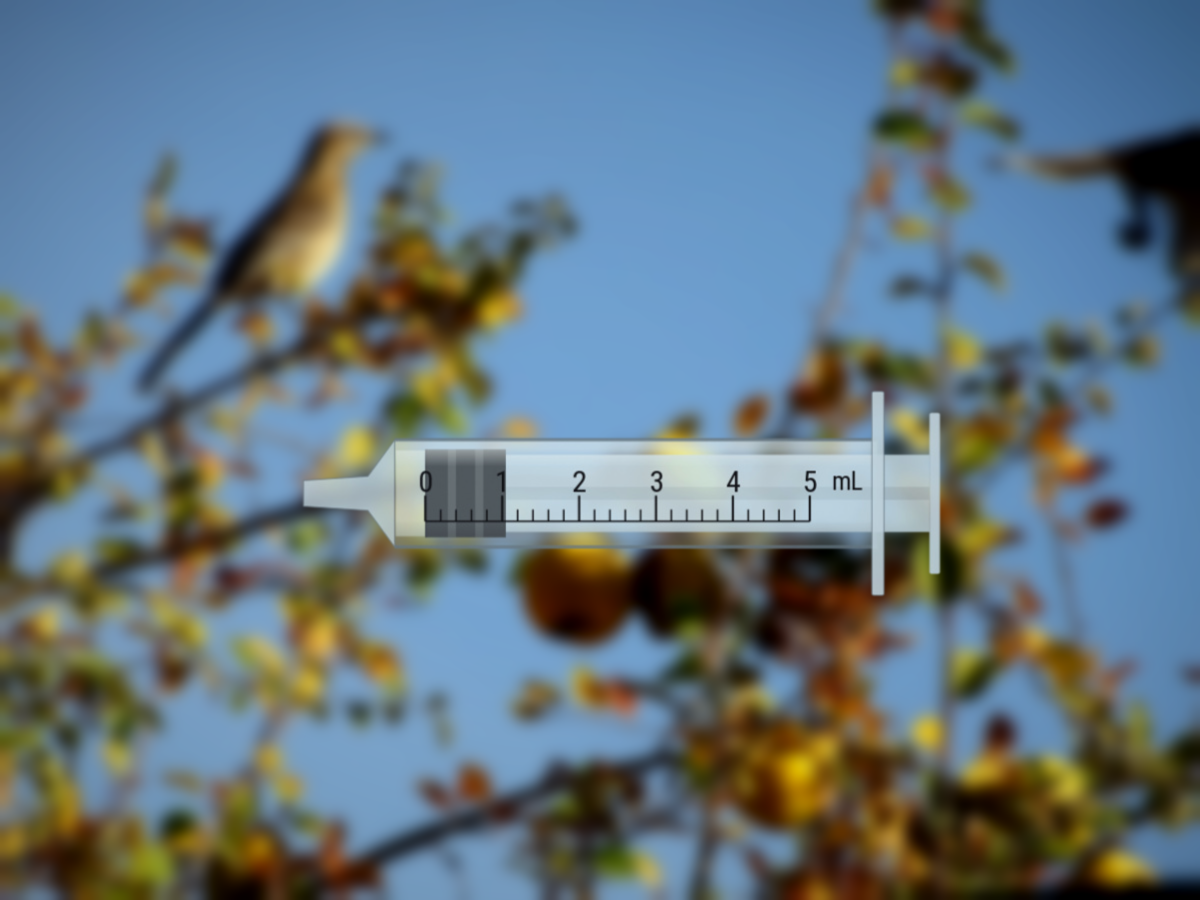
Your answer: 0 mL
